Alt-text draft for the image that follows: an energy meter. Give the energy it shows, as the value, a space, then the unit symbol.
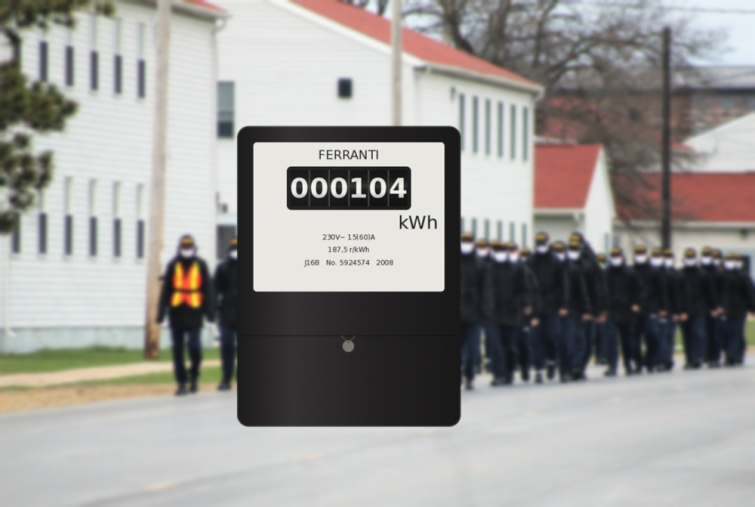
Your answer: 104 kWh
